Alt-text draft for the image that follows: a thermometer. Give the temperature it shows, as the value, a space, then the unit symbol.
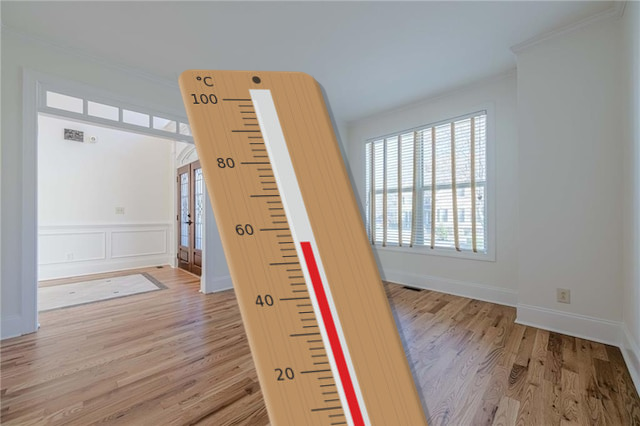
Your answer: 56 °C
